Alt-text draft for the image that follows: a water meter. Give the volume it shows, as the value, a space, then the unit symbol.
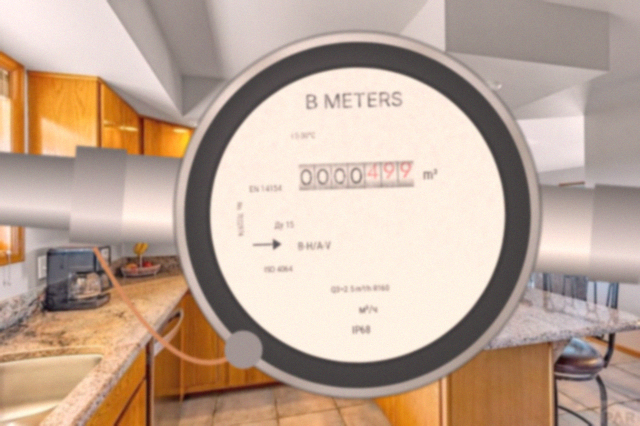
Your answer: 0.499 m³
